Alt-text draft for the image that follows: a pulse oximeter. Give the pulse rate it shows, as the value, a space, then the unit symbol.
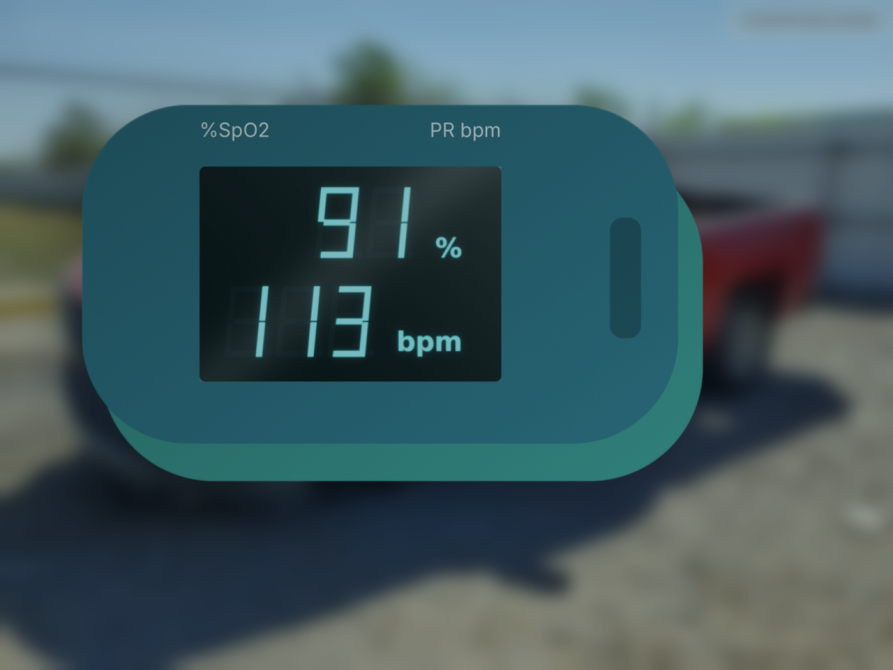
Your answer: 113 bpm
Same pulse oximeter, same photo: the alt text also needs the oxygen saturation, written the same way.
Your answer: 91 %
